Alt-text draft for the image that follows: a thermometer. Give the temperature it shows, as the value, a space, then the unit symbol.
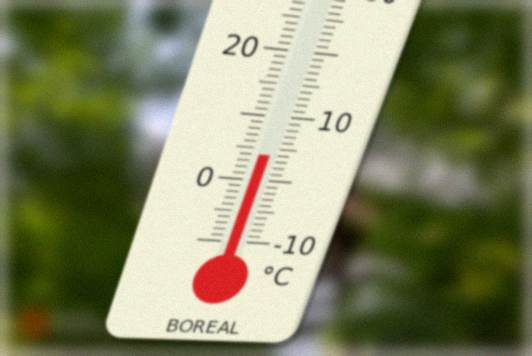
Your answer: 4 °C
